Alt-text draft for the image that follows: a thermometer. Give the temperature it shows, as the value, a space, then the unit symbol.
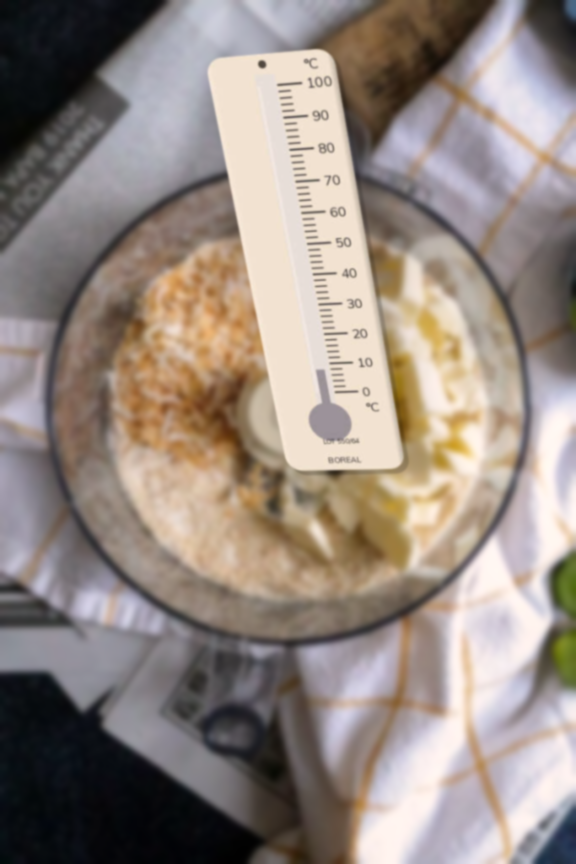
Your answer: 8 °C
